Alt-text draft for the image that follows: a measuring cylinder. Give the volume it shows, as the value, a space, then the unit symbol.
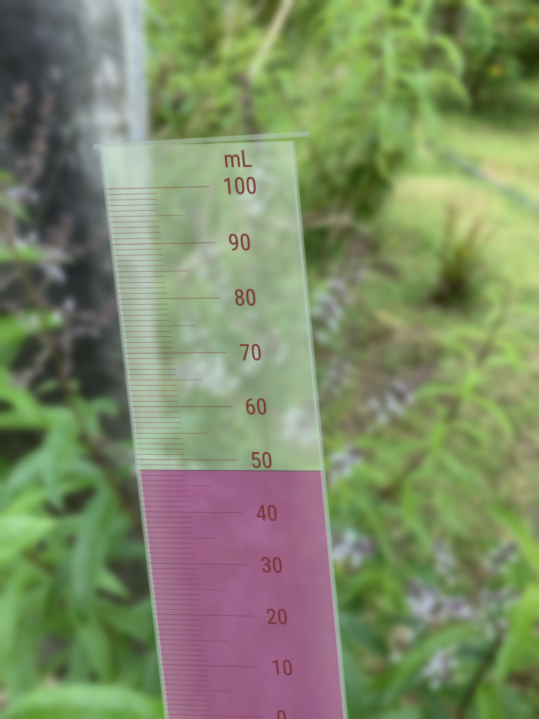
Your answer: 48 mL
